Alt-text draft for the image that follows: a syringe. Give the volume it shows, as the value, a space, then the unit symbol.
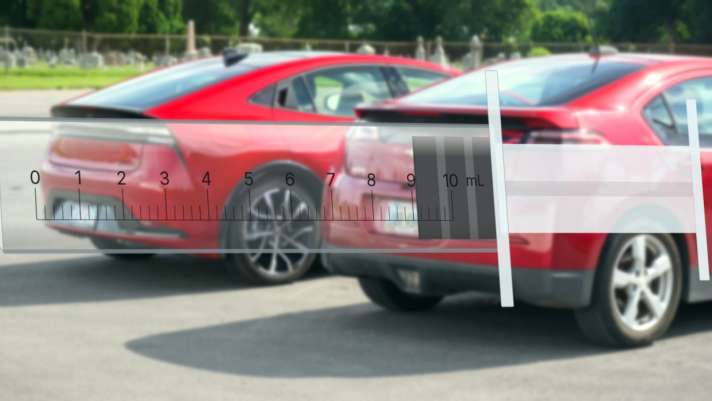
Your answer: 9.1 mL
